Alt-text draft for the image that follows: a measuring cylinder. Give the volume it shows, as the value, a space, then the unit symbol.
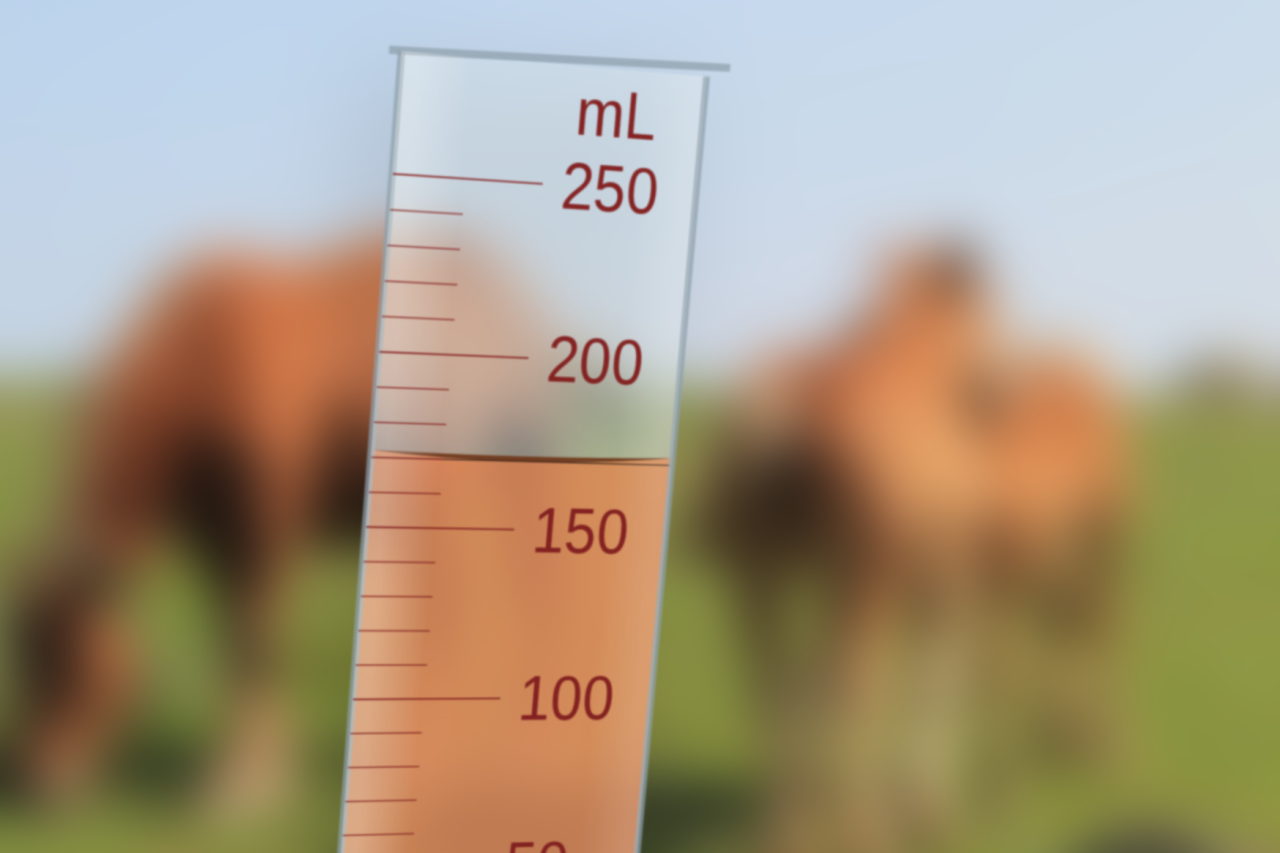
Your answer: 170 mL
